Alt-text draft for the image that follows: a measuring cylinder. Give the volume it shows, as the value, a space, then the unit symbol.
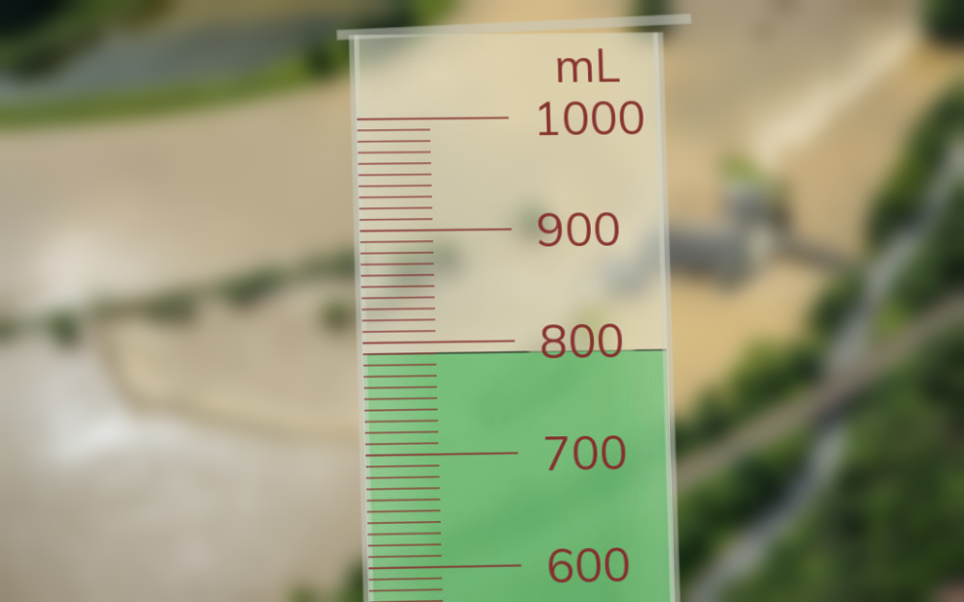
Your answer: 790 mL
